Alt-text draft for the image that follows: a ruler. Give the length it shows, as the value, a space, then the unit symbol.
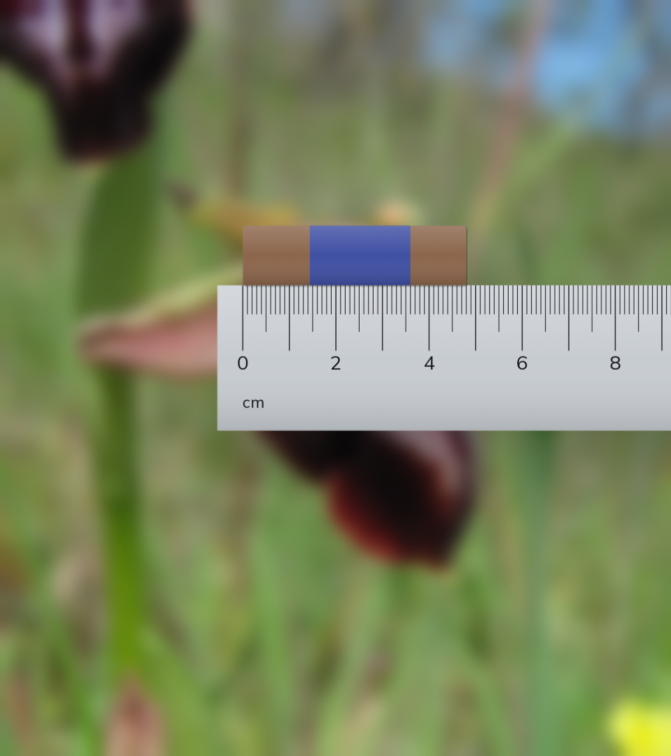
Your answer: 4.8 cm
